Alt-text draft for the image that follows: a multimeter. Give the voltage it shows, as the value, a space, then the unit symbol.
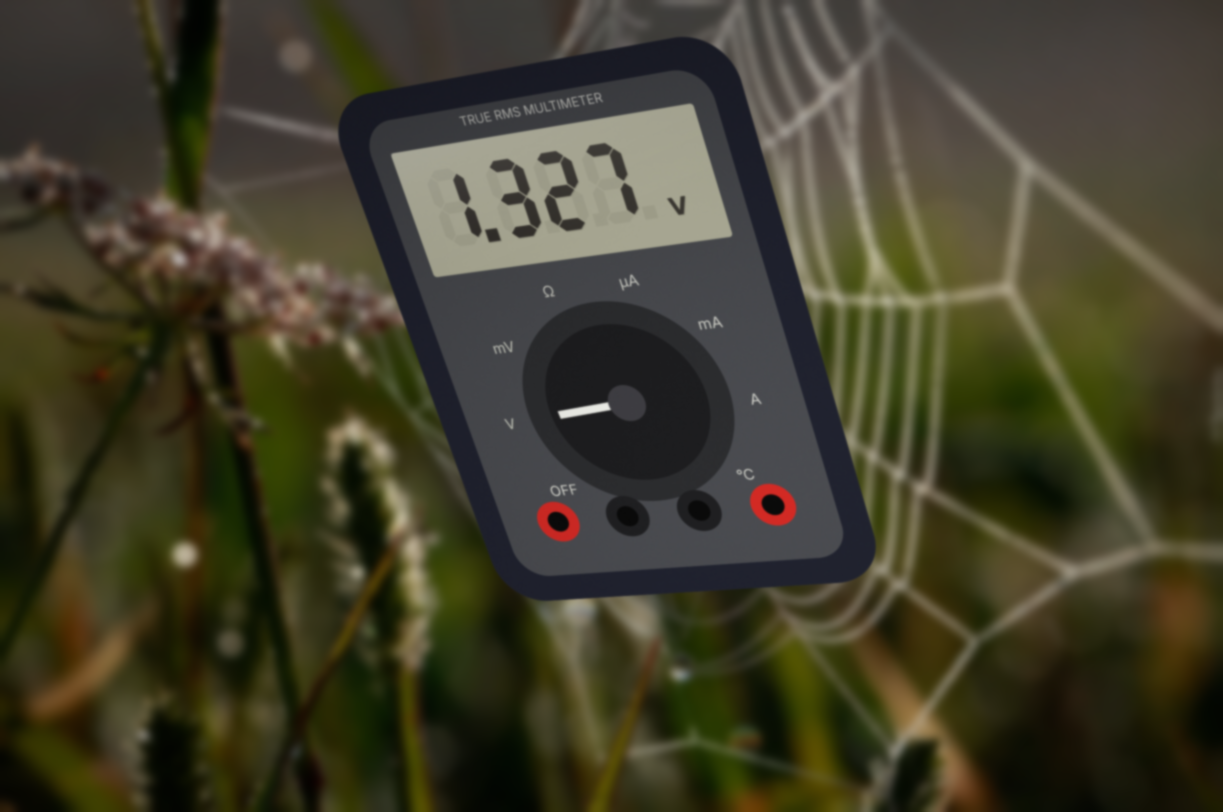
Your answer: 1.327 V
